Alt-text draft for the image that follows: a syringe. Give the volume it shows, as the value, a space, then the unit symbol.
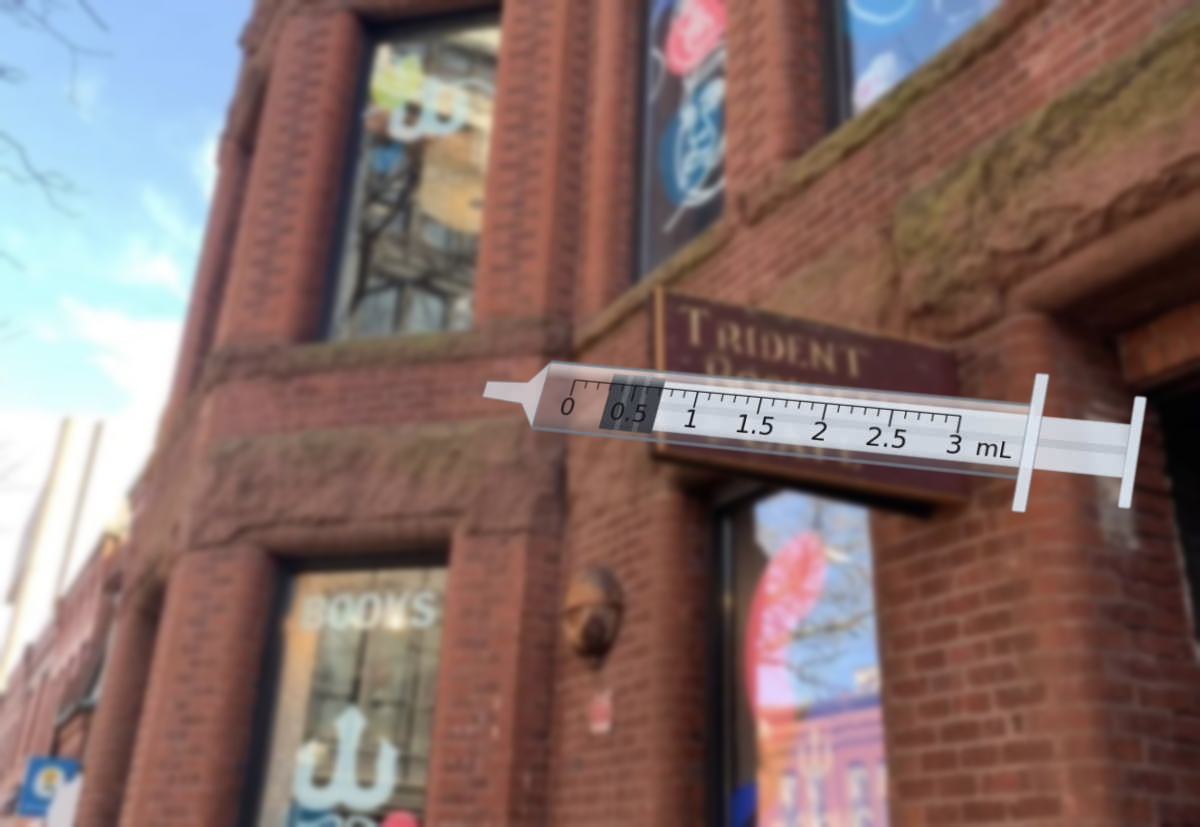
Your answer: 0.3 mL
